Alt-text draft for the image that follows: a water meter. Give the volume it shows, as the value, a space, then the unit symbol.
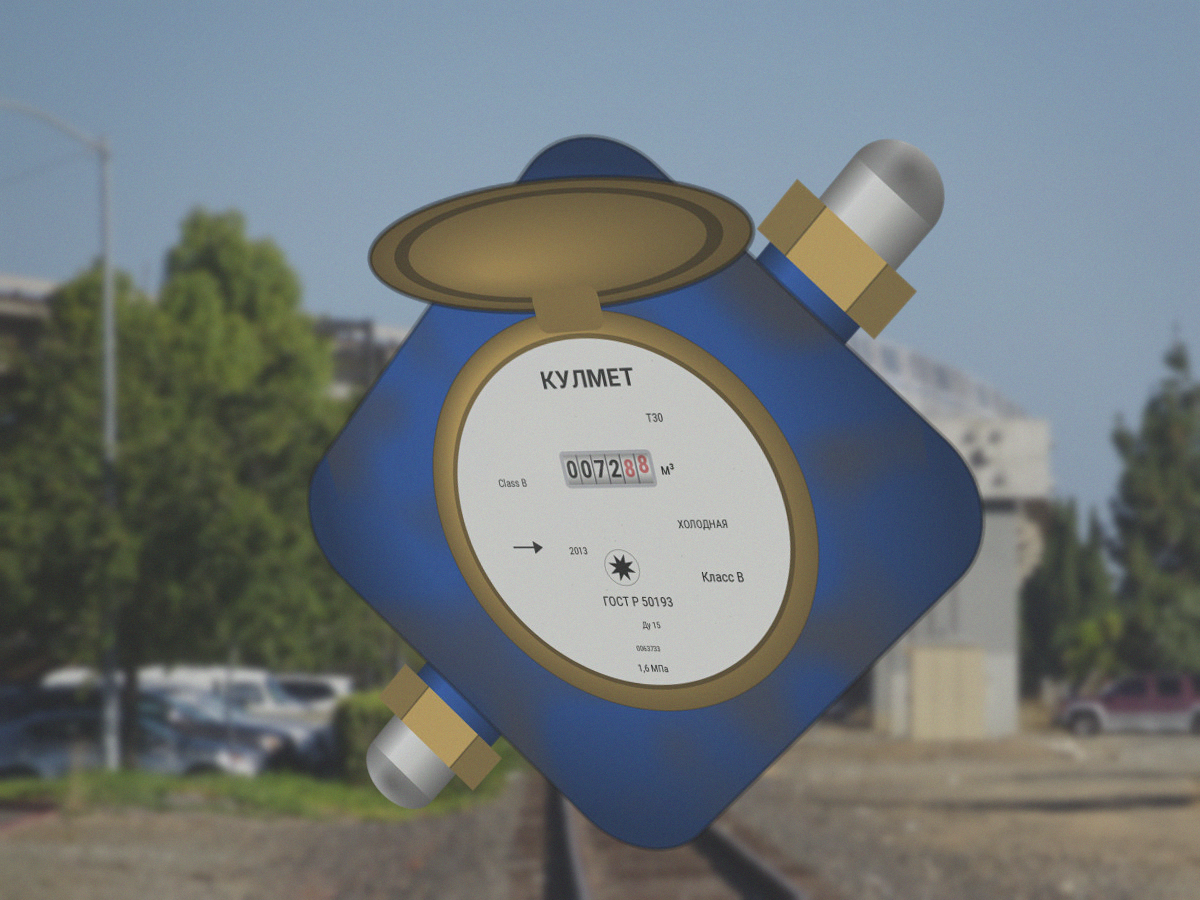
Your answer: 72.88 m³
